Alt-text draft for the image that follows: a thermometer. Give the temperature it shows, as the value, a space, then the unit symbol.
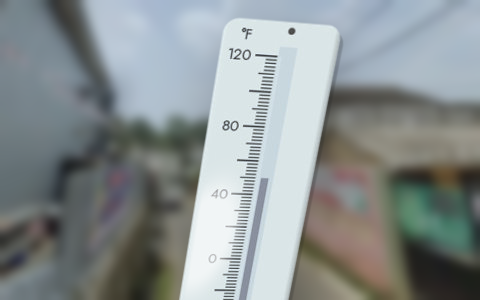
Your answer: 50 °F
